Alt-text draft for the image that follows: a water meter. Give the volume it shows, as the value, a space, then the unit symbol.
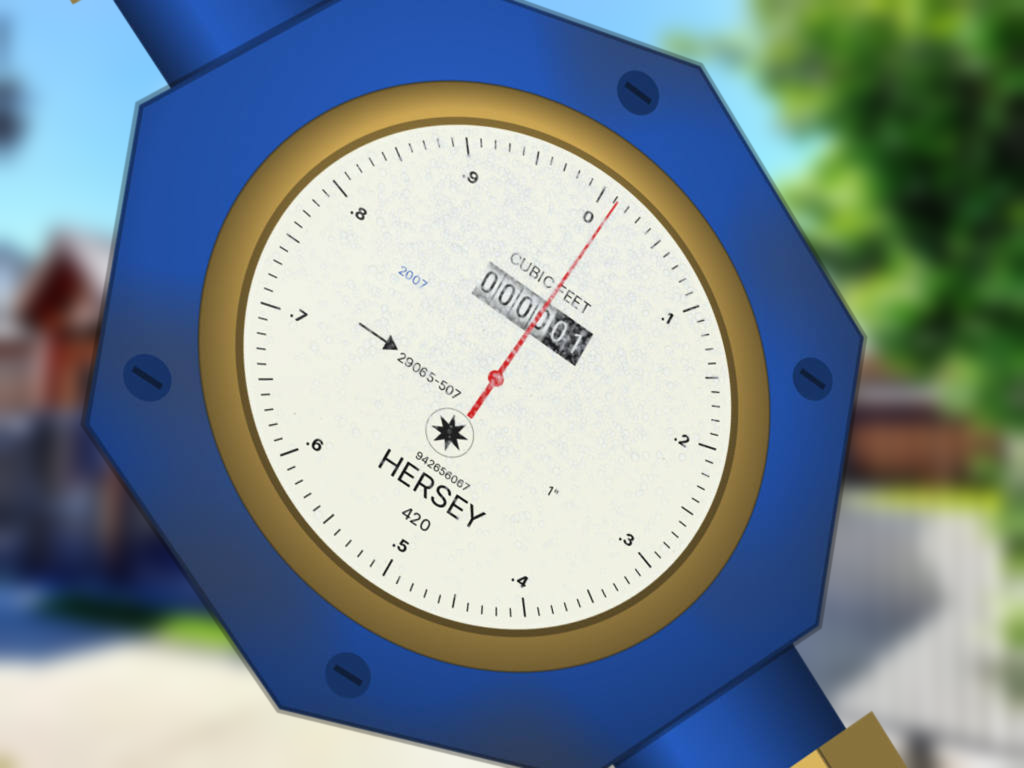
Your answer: 1.01 ft³
